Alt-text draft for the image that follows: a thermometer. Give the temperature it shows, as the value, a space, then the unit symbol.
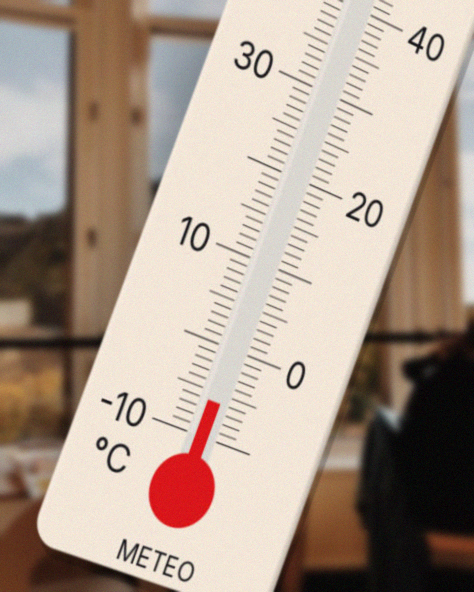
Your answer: -6 °C
